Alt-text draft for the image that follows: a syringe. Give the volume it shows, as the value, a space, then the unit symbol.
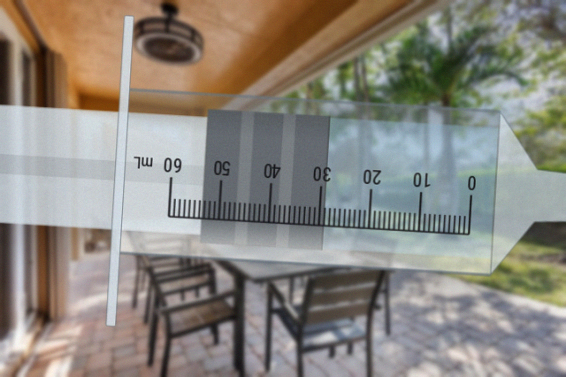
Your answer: 29 mL
